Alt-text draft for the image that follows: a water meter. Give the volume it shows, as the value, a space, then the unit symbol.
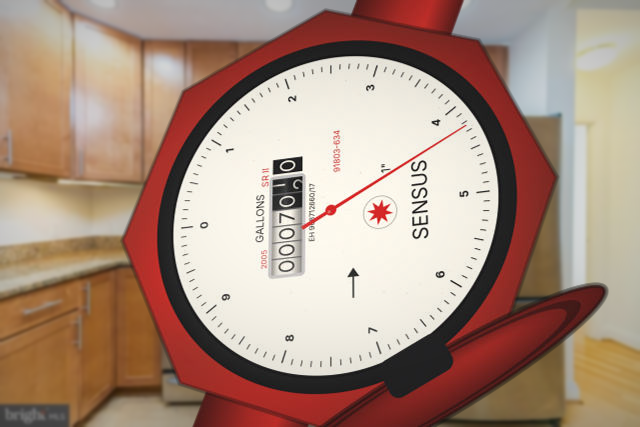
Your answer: 7014.2 gal
